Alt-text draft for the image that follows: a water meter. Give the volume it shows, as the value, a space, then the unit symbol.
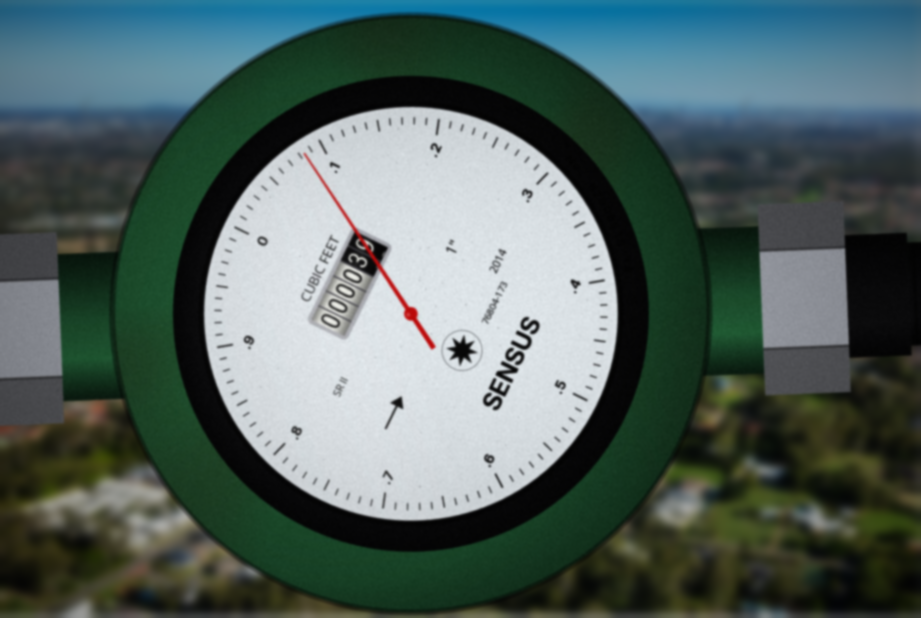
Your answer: 39.08 ft³
